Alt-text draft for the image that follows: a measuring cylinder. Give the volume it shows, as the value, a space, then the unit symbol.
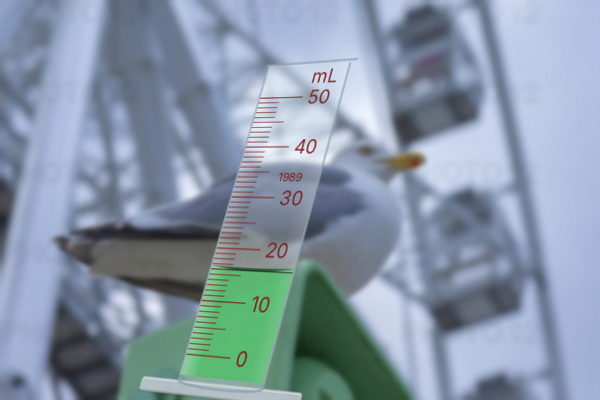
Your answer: 16 mL
